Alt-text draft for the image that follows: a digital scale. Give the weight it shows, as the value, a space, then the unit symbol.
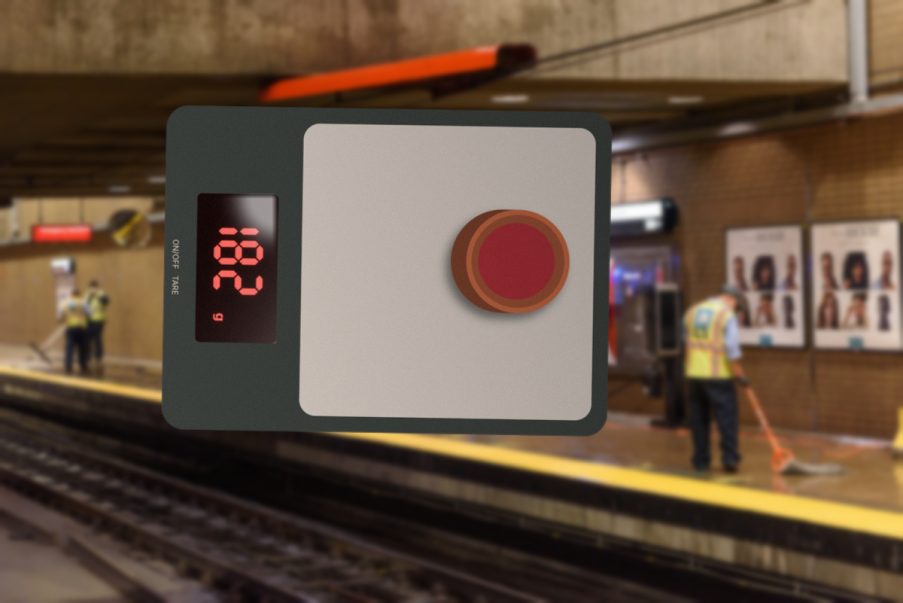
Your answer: 182 g
